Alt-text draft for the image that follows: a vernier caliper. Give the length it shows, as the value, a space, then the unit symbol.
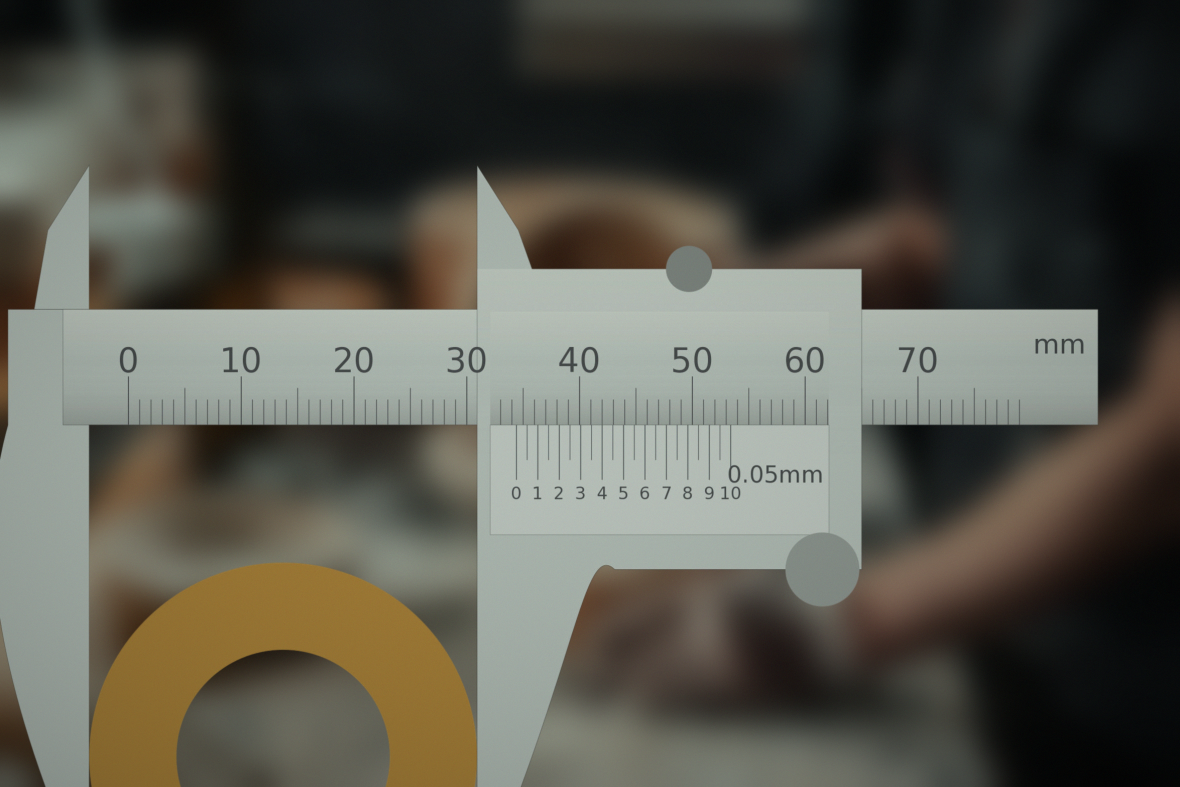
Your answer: 34.4 mm
